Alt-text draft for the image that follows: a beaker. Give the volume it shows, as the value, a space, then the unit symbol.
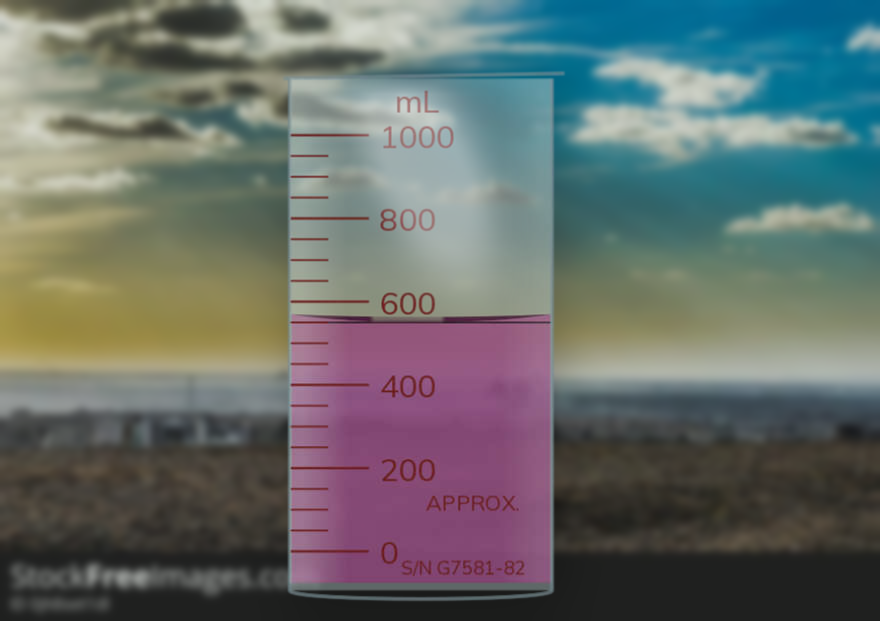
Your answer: 550 mL
